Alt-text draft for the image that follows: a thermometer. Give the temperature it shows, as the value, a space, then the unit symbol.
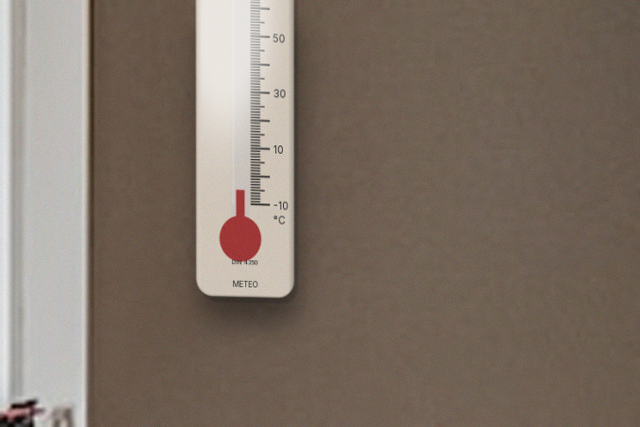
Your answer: -5 °C
